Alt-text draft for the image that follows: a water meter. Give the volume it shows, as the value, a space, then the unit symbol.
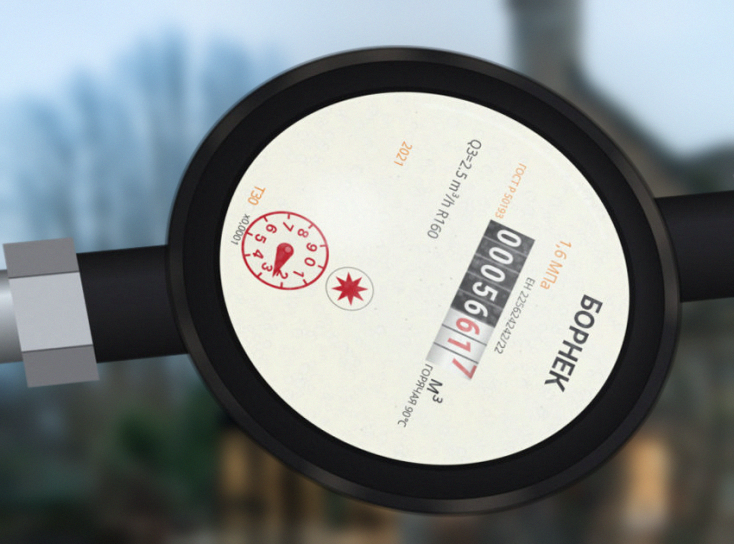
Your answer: 56.6172 m³
